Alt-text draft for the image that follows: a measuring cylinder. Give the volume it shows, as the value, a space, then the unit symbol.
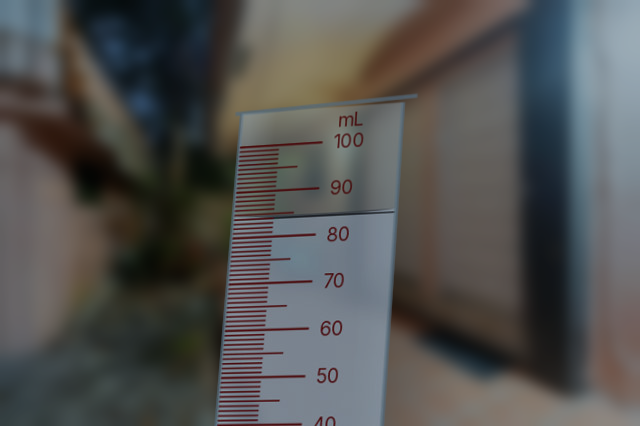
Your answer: 84 mL
